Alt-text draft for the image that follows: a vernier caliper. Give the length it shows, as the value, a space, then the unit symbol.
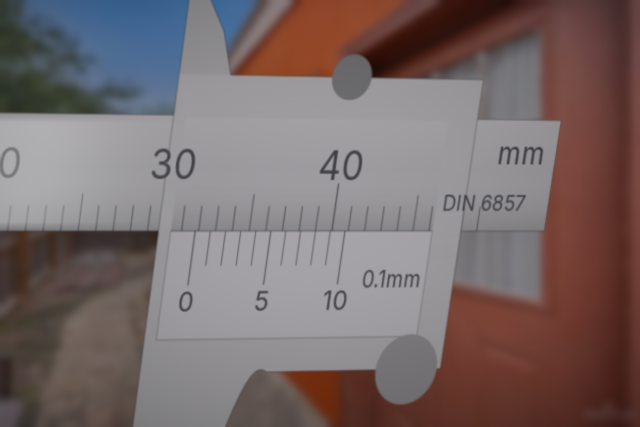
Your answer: 31.8 mm
